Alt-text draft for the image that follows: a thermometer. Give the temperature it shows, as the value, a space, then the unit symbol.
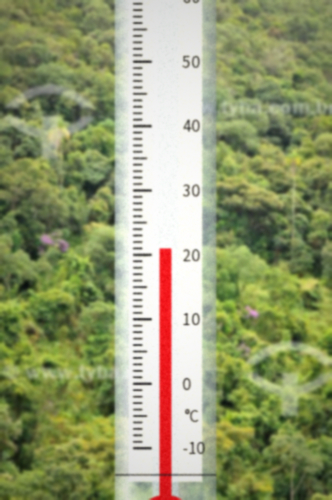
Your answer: 21 °C
